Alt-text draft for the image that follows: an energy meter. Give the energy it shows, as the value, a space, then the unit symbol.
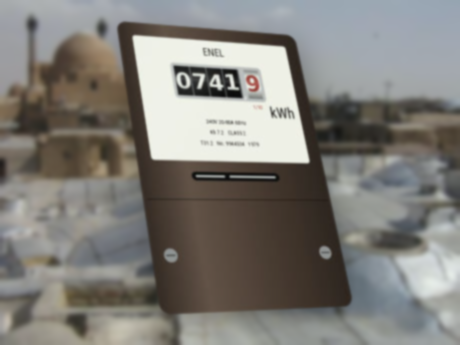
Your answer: 741.9 kWh
